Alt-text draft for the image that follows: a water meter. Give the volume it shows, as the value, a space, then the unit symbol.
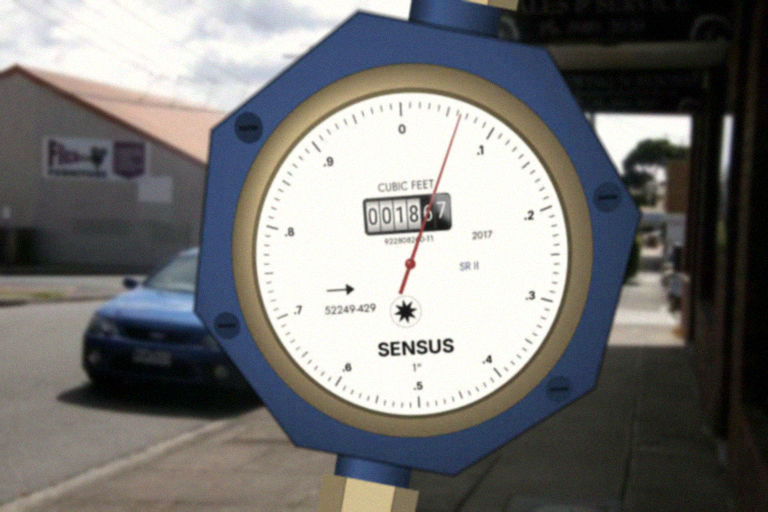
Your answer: 1867.06 ft³
